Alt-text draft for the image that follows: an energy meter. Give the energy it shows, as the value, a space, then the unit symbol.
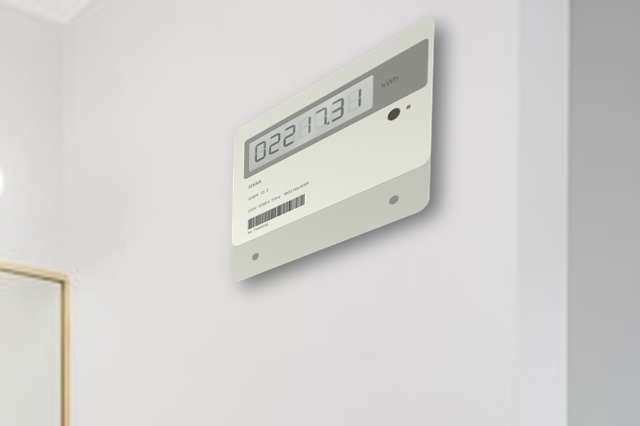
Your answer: 2217.31 kWh
